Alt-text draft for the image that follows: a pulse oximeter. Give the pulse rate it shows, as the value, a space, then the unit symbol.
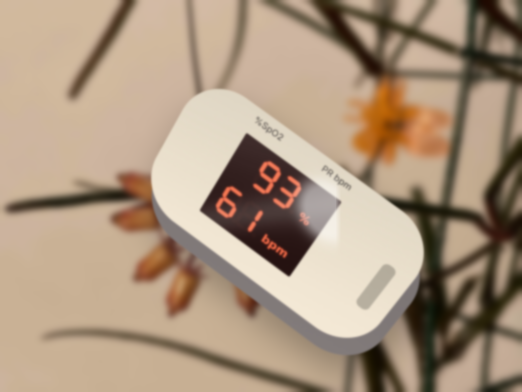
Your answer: 61 bpm
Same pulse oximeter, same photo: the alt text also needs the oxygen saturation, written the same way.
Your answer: 93 %
